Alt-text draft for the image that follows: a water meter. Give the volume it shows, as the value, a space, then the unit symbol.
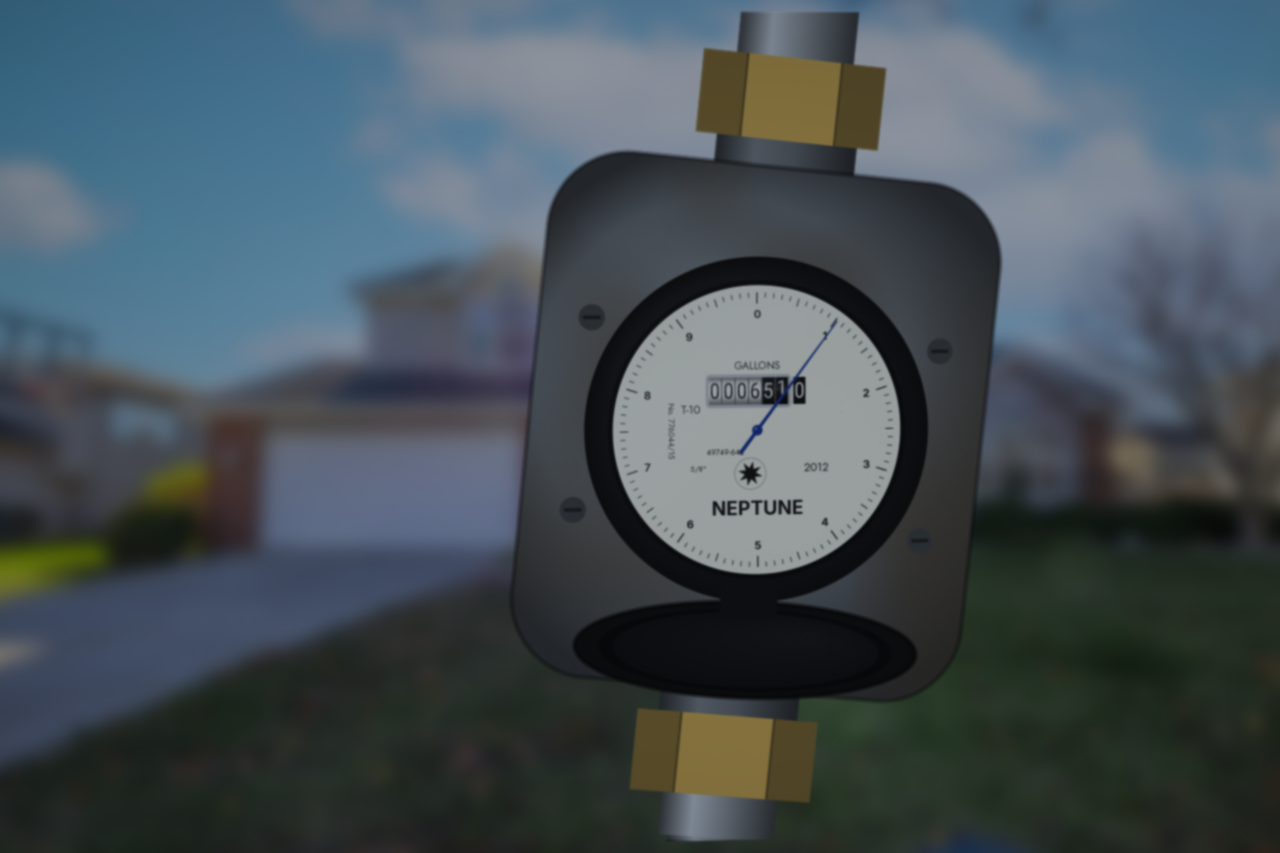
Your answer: 6511.0 gal
